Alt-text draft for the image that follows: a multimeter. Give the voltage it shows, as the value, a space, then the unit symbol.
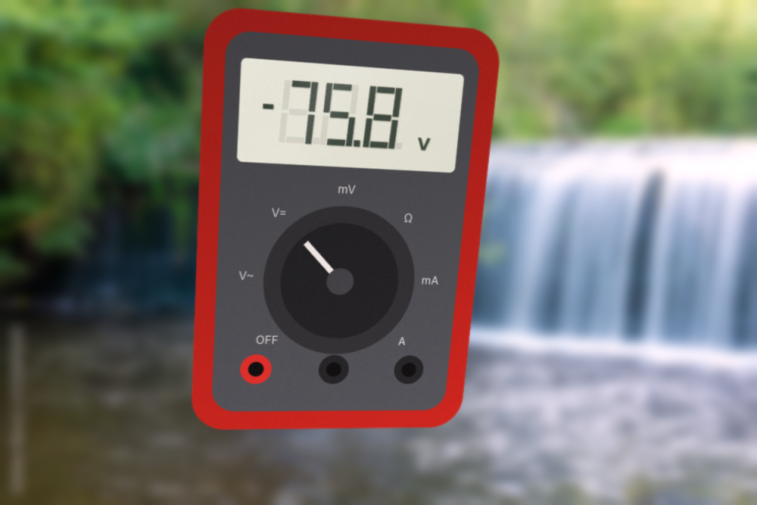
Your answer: -75.8 V
